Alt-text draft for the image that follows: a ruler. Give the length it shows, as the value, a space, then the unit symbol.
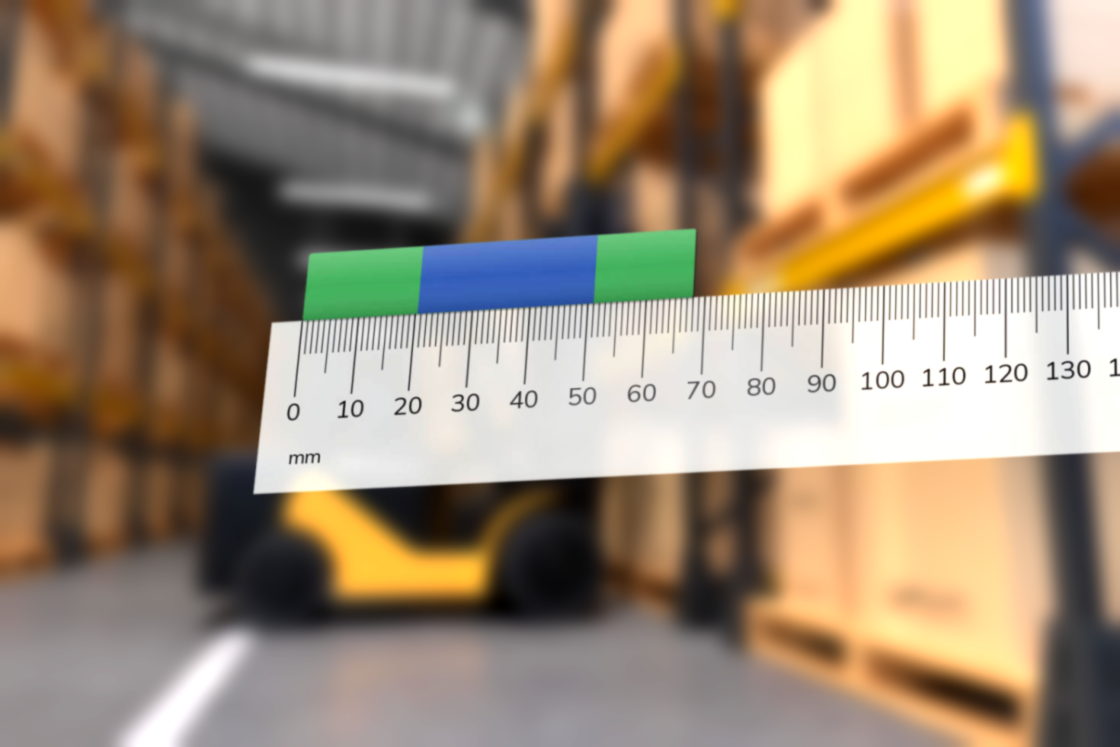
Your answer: 68 mm
